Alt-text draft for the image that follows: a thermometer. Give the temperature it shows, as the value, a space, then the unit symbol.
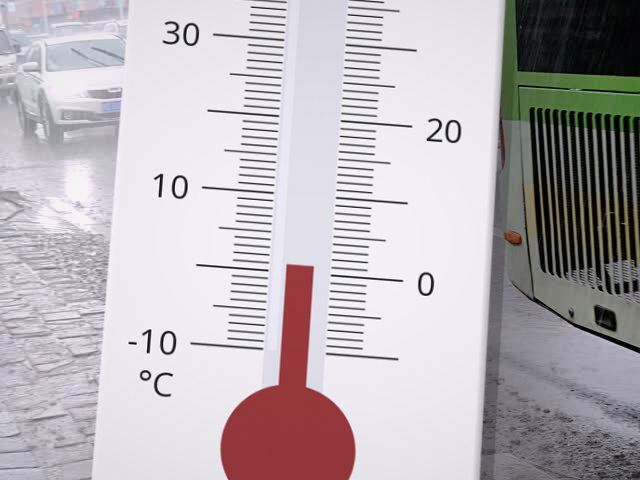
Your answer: 1 °C
